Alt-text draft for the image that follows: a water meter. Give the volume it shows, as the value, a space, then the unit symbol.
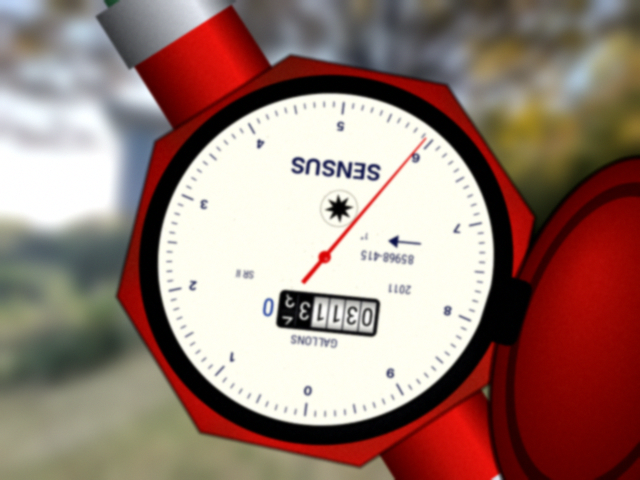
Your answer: 311325.9 gal
